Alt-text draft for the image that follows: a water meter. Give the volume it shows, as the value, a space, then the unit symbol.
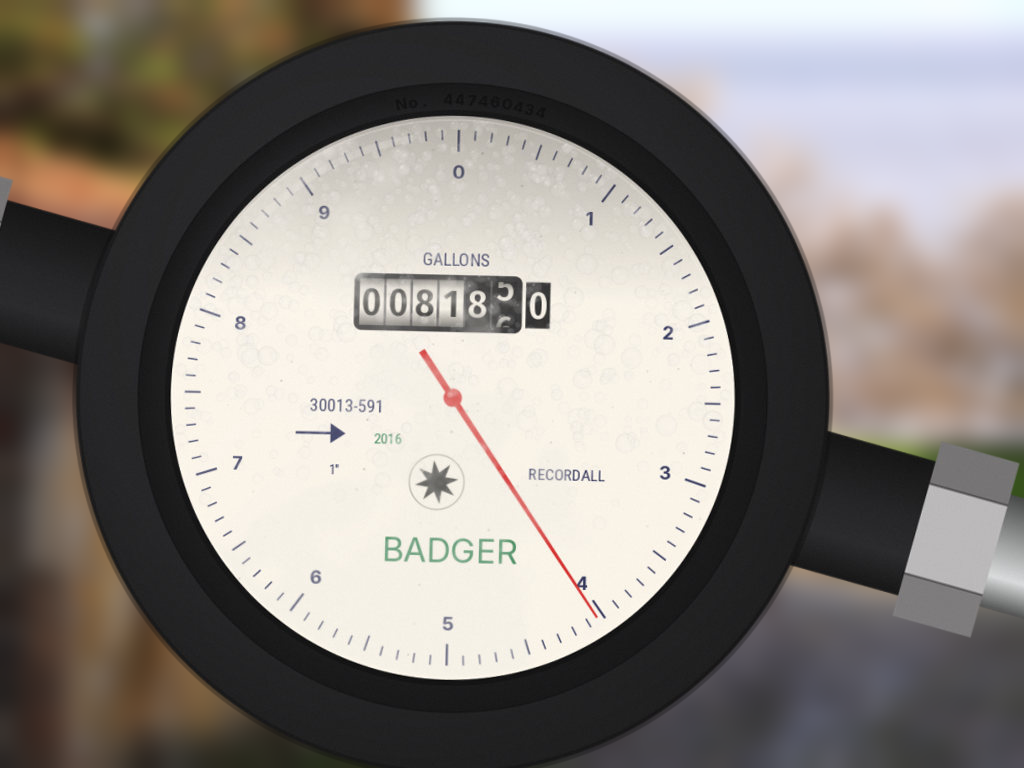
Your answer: 81854.0 gal
